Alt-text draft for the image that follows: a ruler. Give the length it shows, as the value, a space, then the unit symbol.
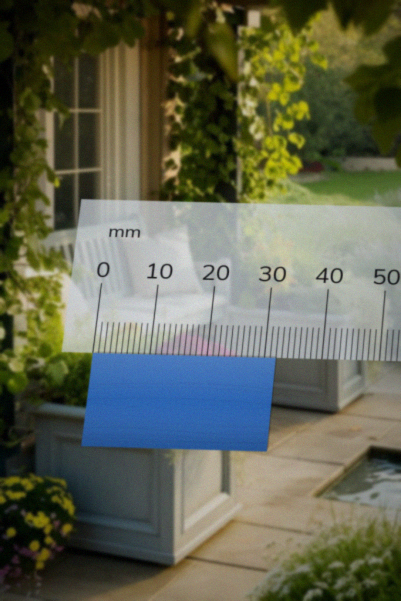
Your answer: 32 mm
